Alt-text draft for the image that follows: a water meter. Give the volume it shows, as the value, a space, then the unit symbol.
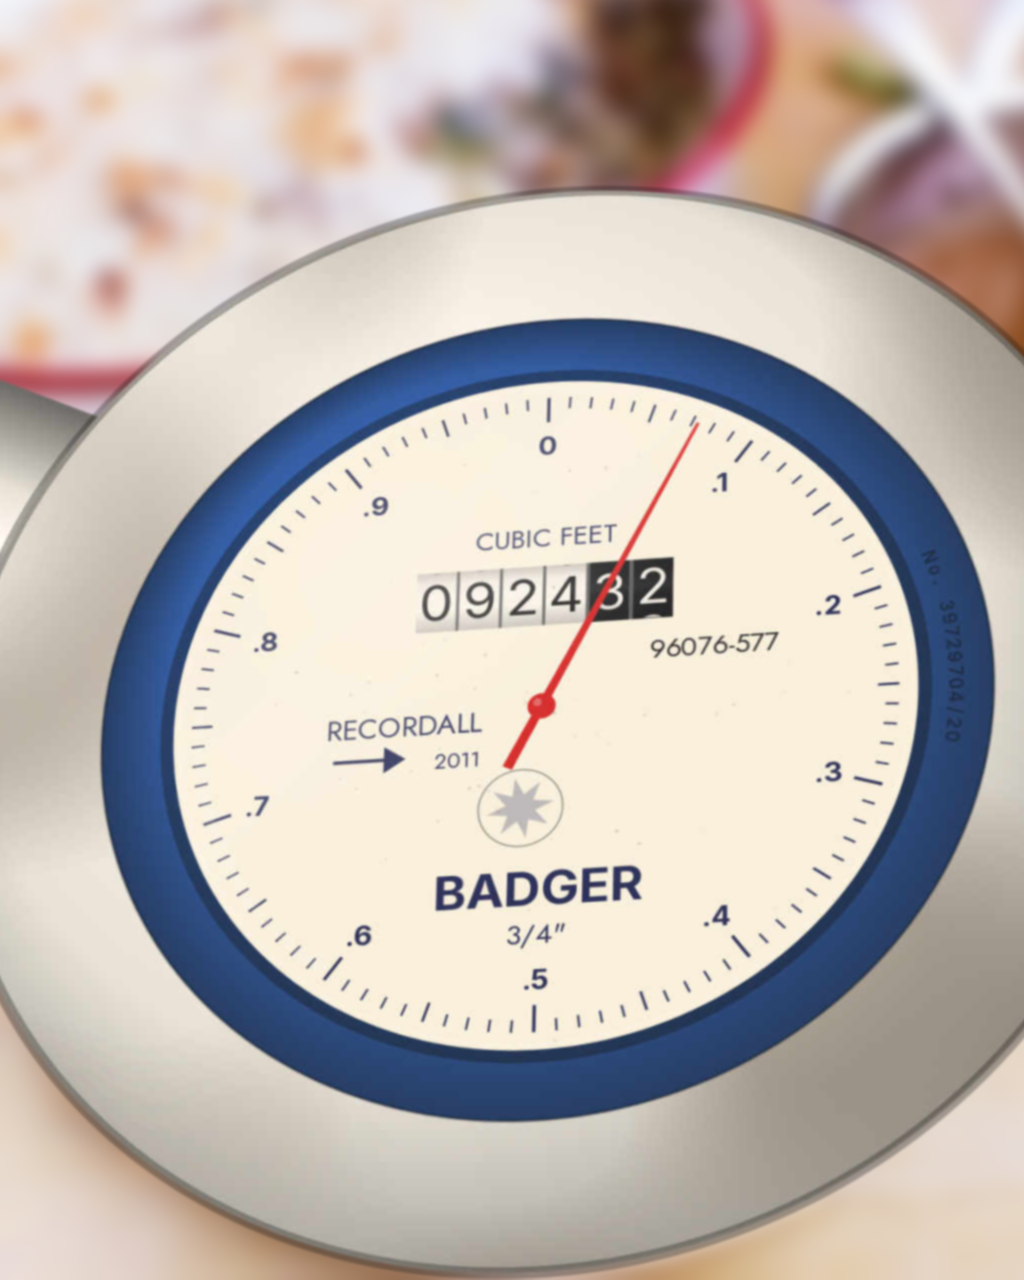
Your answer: 92432.07 ft³
